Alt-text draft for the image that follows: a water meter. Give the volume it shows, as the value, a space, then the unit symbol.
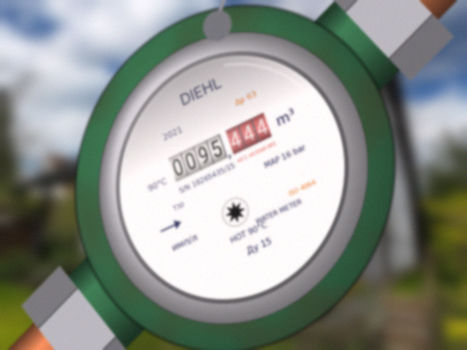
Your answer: 95.444 m³
